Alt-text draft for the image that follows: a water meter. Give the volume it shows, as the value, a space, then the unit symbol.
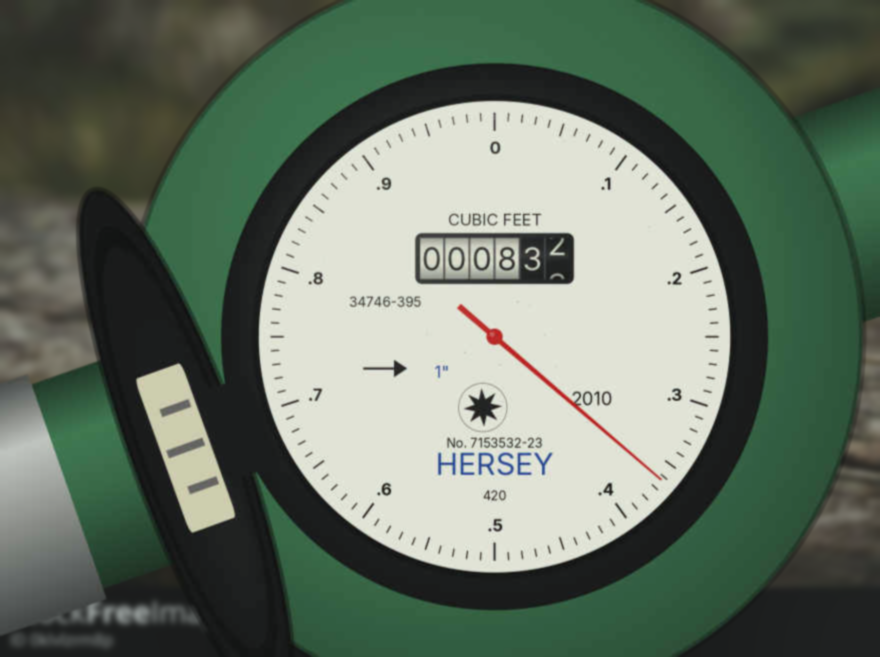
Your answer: 832.36 ft³
